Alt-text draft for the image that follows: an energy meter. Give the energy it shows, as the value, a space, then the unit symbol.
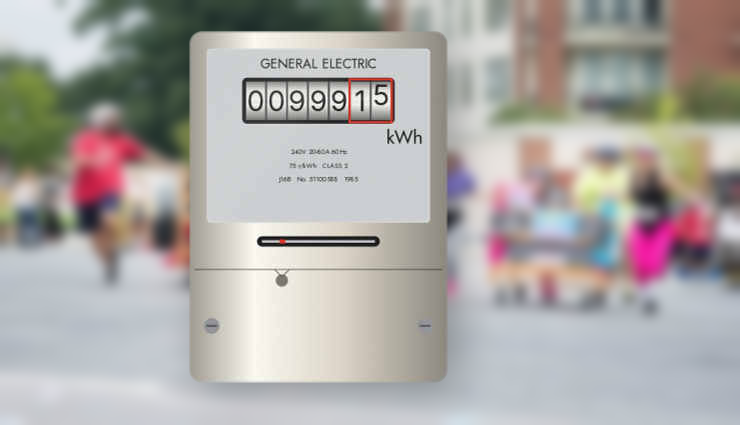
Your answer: 999.15 kWh
